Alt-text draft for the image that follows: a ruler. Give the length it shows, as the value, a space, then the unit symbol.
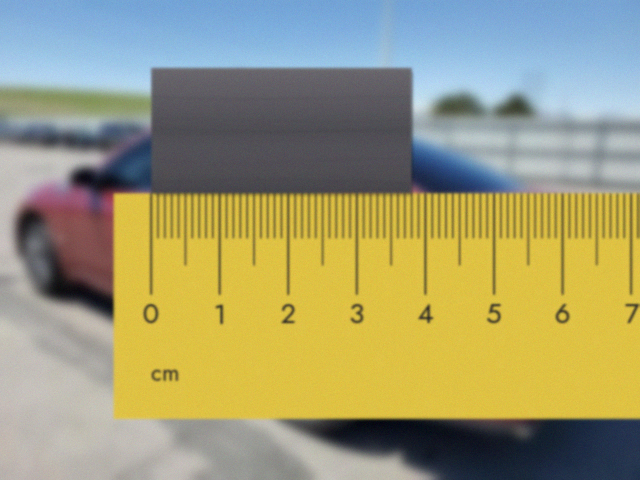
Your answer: 3.8 cm
